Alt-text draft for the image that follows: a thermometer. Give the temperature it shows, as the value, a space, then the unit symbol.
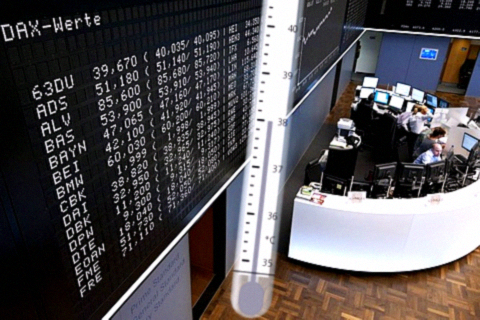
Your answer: 38 °C
